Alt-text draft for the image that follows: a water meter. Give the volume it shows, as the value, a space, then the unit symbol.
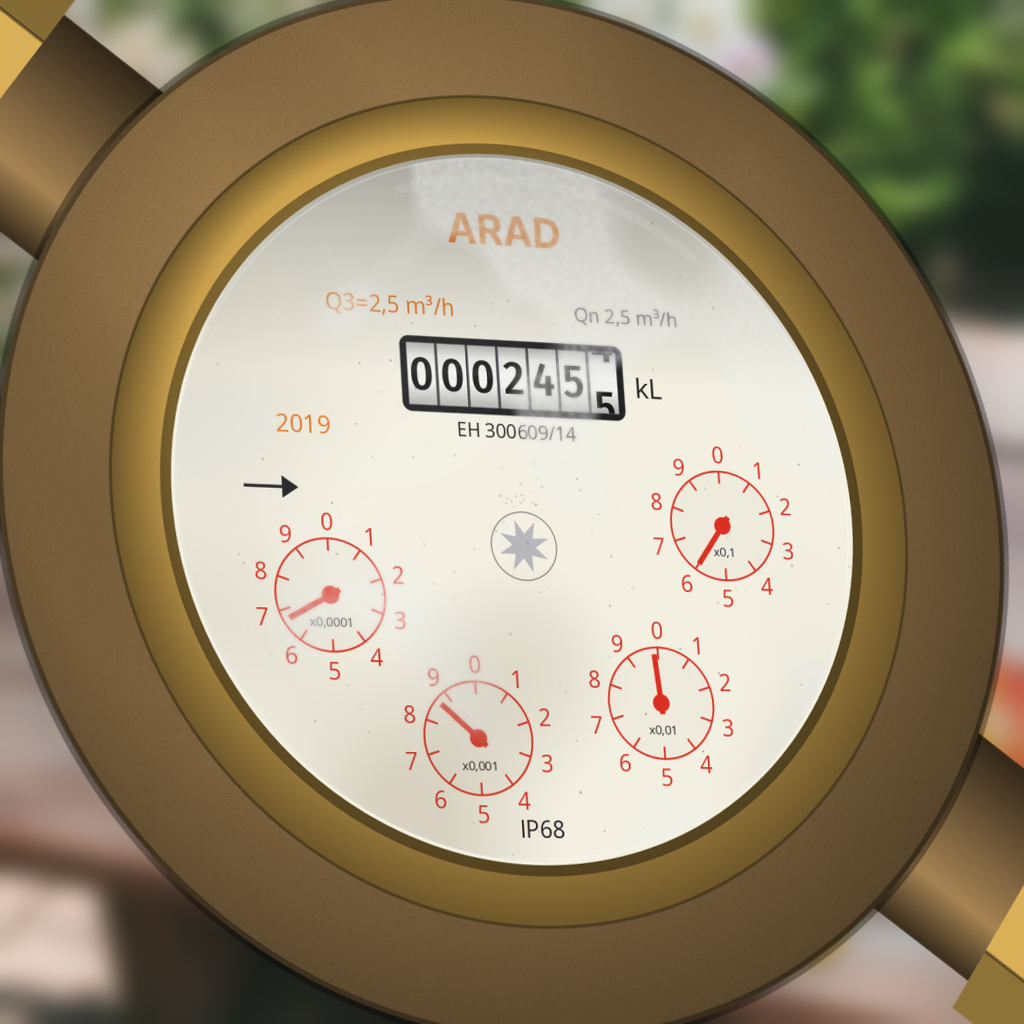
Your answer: 2454.5986 kL
